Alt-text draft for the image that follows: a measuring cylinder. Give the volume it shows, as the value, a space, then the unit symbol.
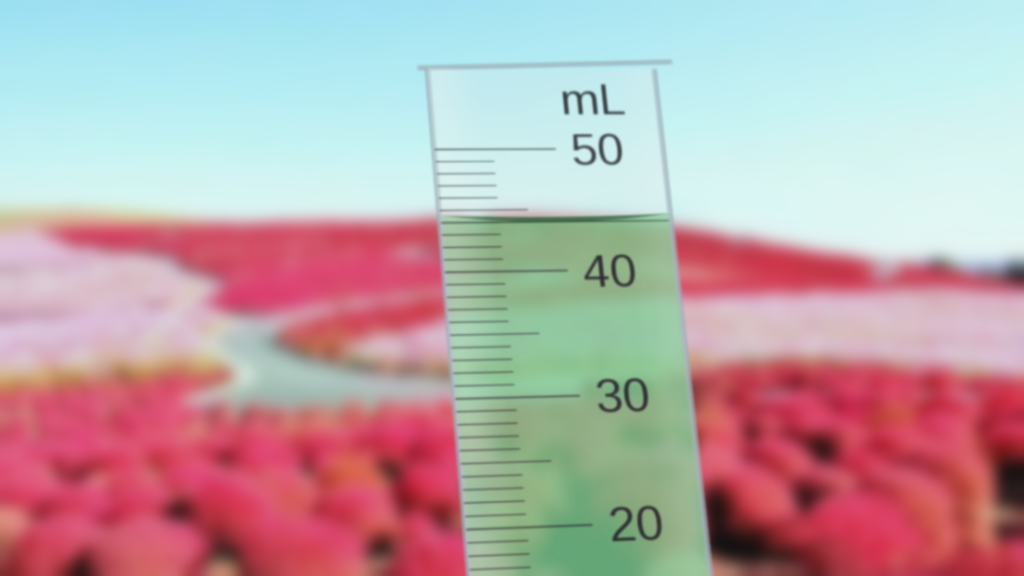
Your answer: 44 mL
